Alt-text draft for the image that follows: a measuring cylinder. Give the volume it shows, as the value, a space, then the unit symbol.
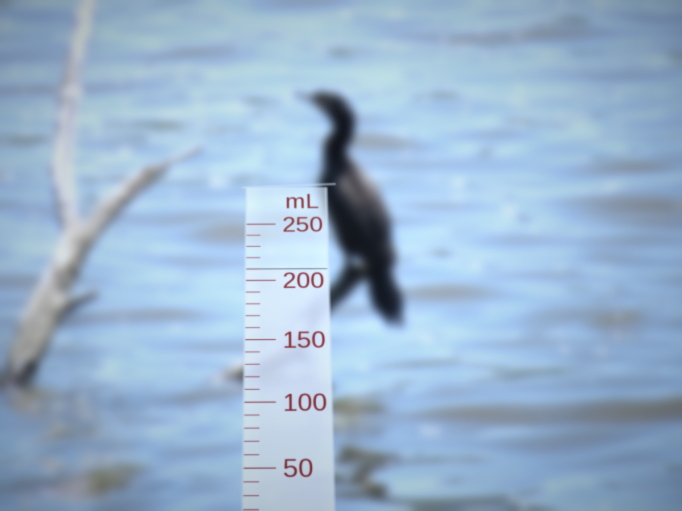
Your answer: 210 mL
